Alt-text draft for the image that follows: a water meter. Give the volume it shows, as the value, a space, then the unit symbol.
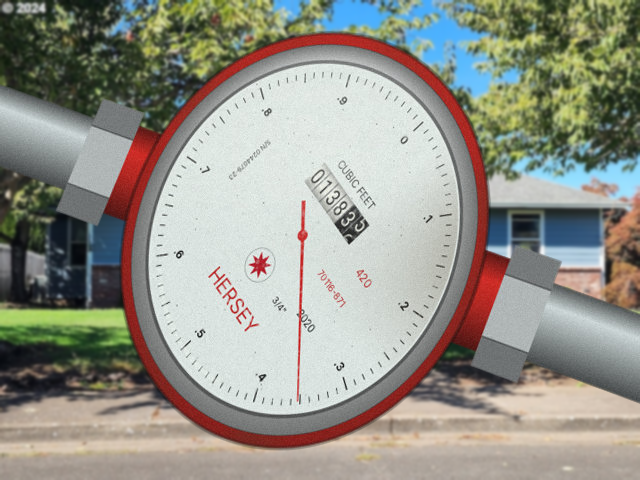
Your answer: 13835.35 ft³
